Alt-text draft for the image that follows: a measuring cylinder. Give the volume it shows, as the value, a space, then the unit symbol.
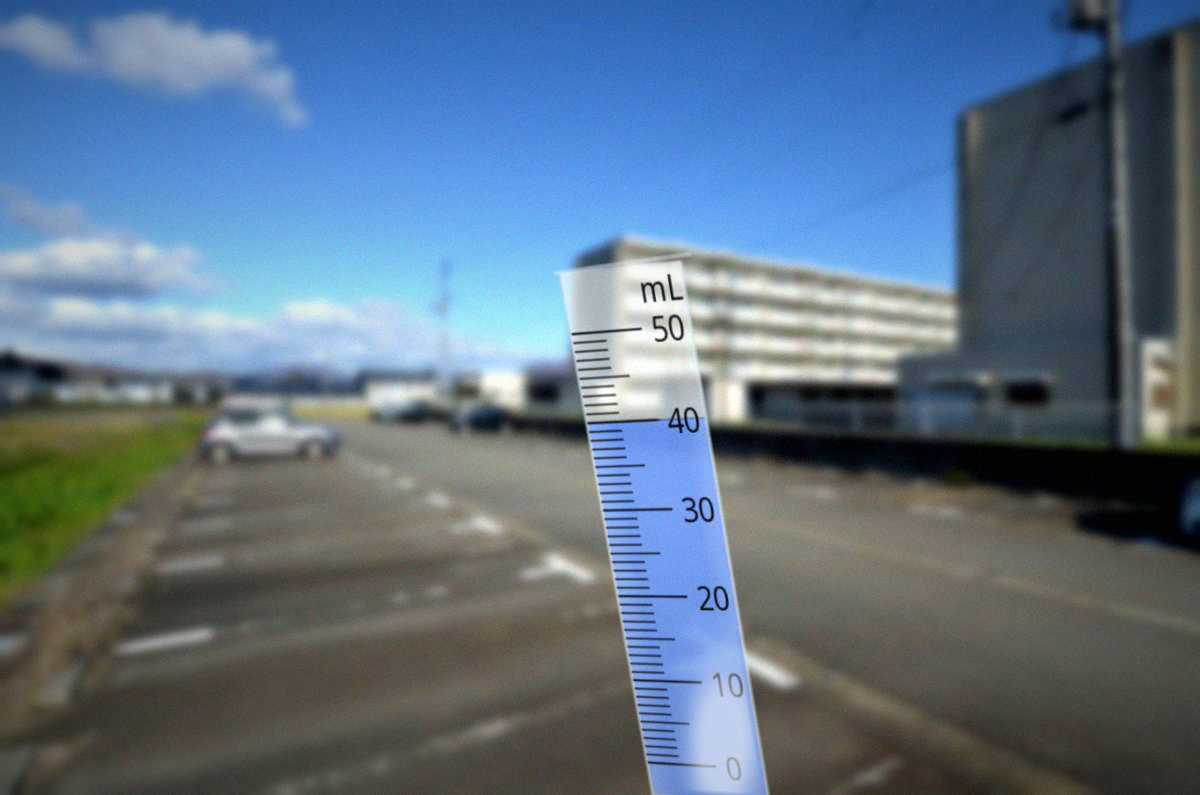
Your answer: 40 mL
